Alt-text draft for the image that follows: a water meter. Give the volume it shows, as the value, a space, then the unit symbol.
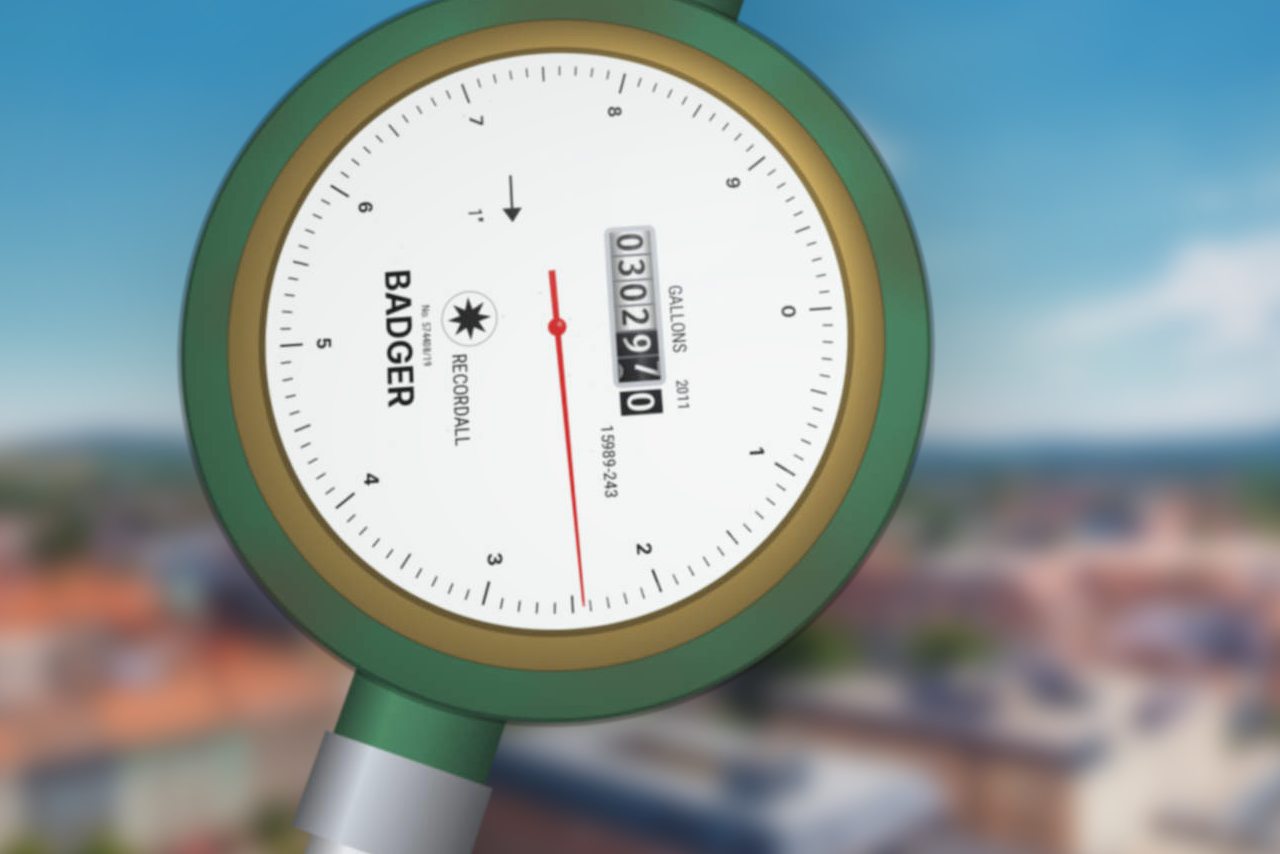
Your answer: 302972.4 gal
